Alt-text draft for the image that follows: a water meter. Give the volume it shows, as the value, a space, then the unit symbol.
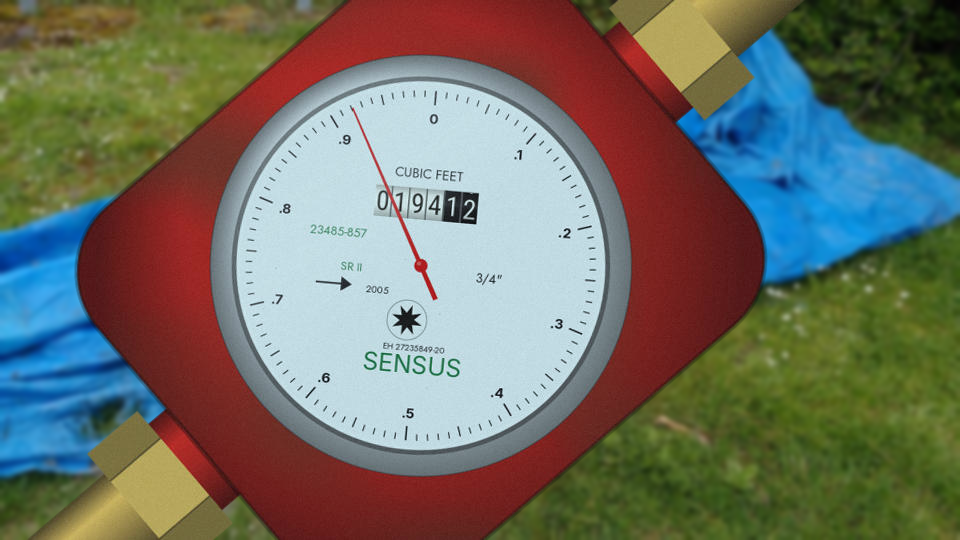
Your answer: 19411.92 ft³
